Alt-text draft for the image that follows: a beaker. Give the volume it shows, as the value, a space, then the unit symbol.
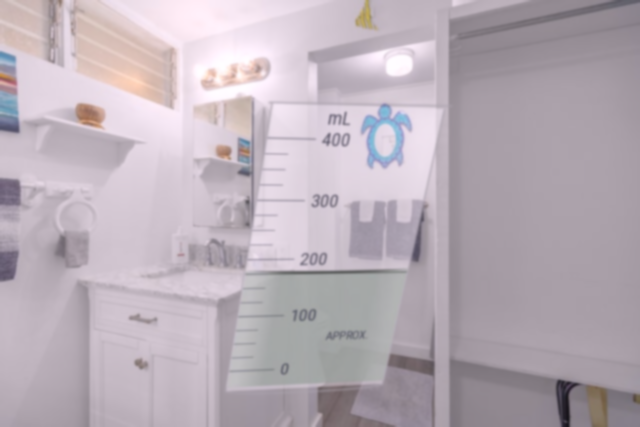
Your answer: 175 mL
